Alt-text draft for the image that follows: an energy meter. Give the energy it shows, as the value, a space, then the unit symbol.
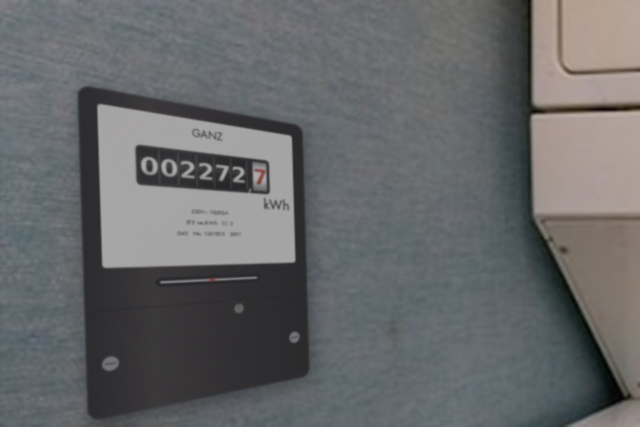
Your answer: 2272.7 kWh
